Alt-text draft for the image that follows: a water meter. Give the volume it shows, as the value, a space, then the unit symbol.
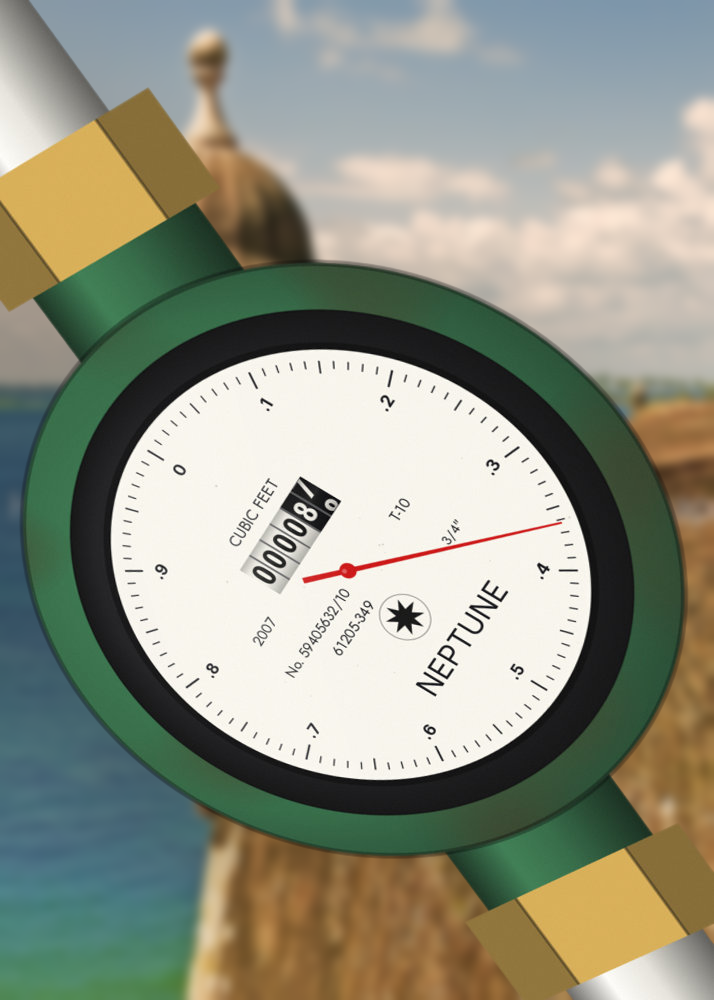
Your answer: 87.36 ft³
